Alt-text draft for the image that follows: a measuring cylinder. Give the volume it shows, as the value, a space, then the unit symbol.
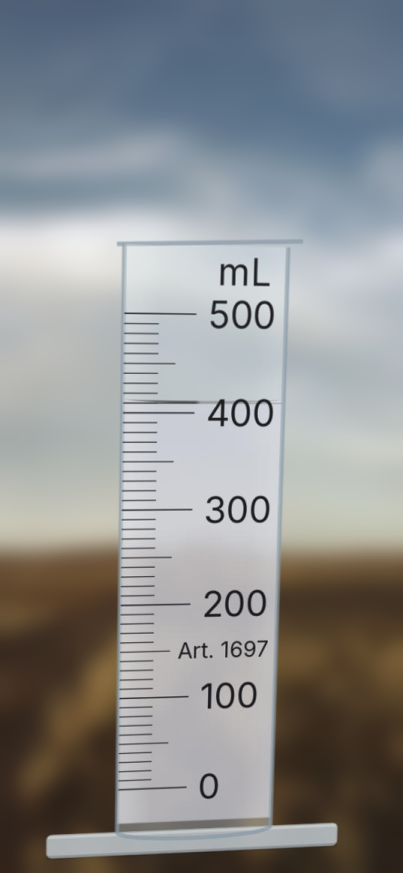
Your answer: 410 mL
